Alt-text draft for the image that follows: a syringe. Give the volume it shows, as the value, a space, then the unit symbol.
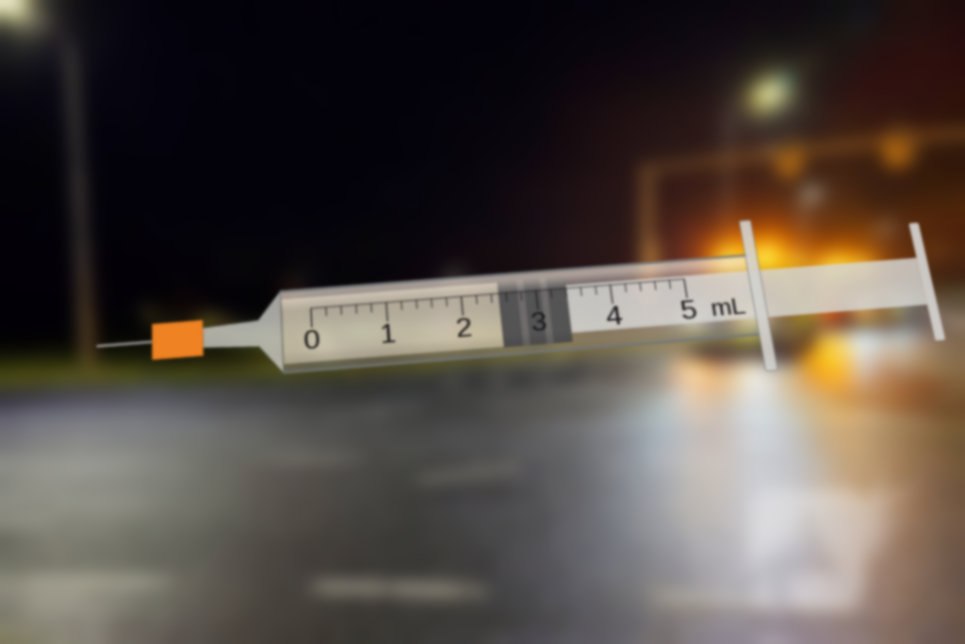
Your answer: 2.5 mL
